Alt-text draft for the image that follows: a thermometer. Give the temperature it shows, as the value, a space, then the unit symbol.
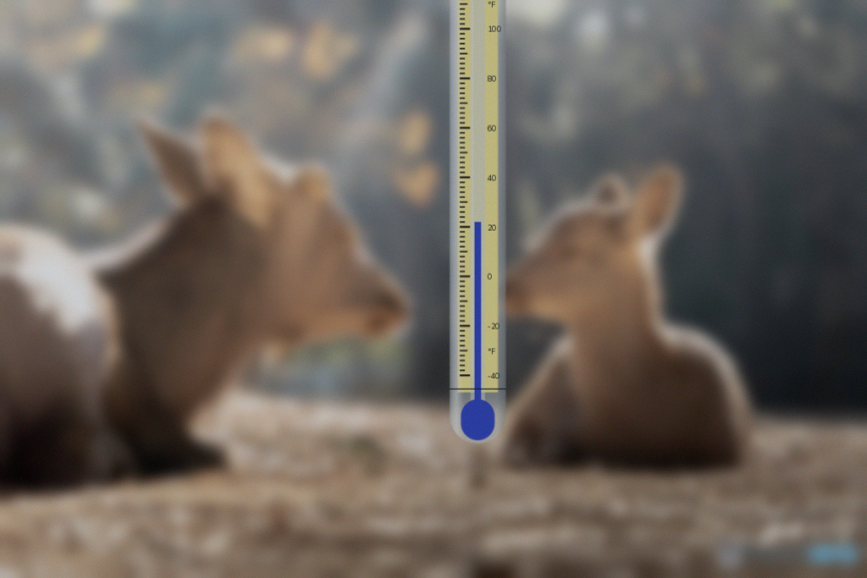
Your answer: 22 °F
